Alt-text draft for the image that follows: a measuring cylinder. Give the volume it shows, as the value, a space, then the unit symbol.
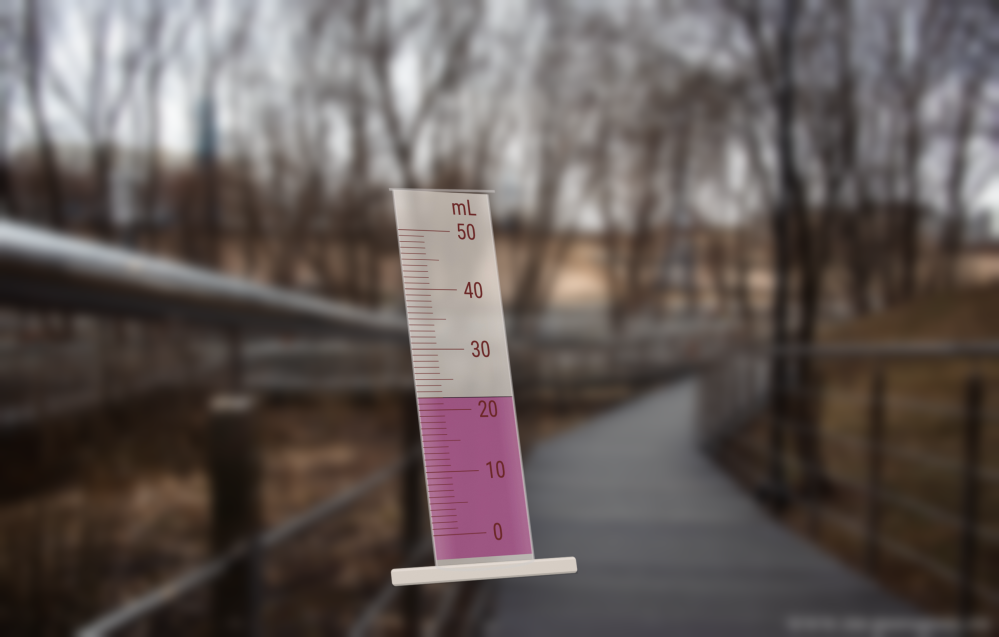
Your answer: 22 mL
